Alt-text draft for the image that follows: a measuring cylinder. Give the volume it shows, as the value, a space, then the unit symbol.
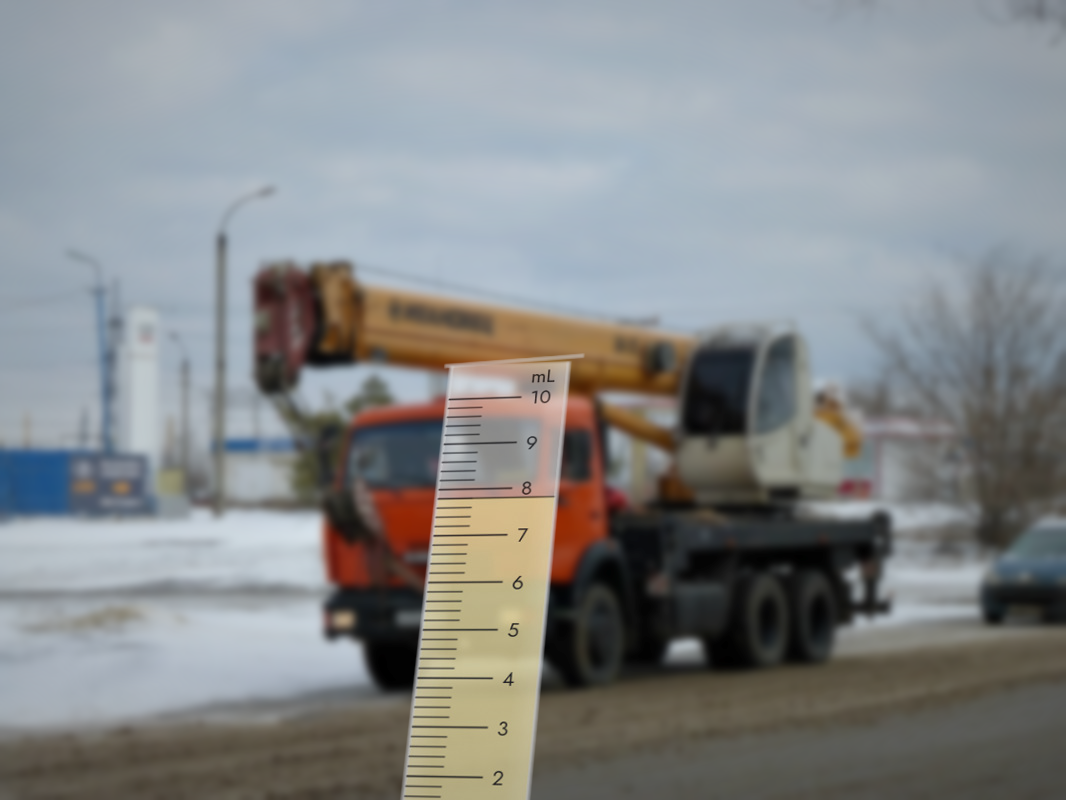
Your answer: 7.8 mL
